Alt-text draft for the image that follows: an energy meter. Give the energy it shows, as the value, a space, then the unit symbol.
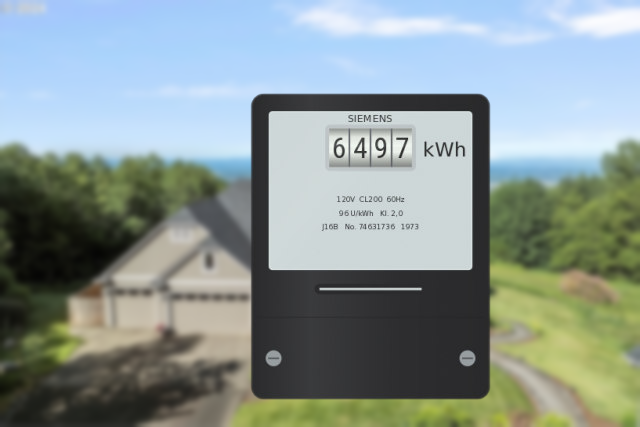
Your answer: 6497 kWh
